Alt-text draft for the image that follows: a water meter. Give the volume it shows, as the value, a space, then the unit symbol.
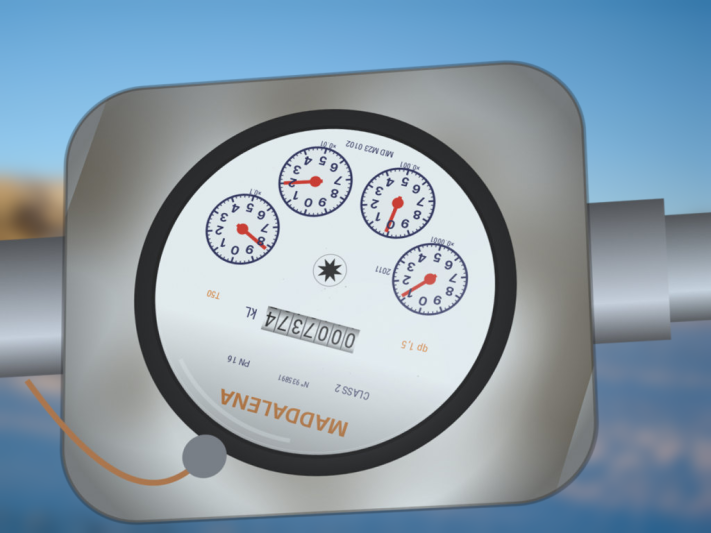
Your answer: 7374.8201 kL
